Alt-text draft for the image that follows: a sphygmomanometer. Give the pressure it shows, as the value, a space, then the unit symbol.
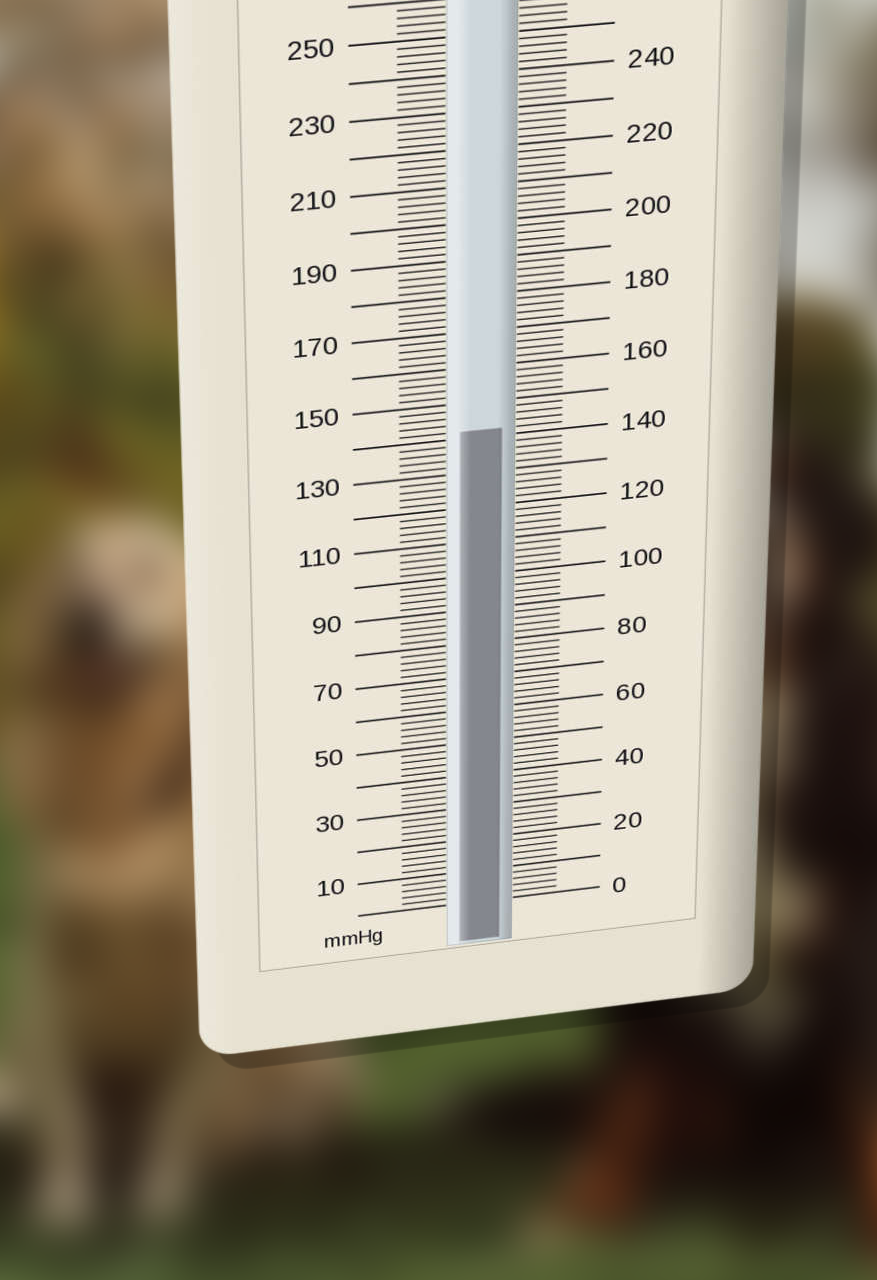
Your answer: 142 mmHg
